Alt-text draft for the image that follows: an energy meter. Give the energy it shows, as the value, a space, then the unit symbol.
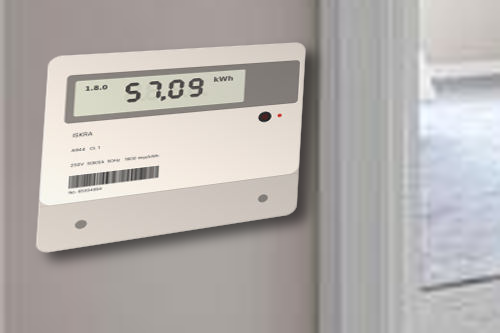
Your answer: 57.09 kWh
